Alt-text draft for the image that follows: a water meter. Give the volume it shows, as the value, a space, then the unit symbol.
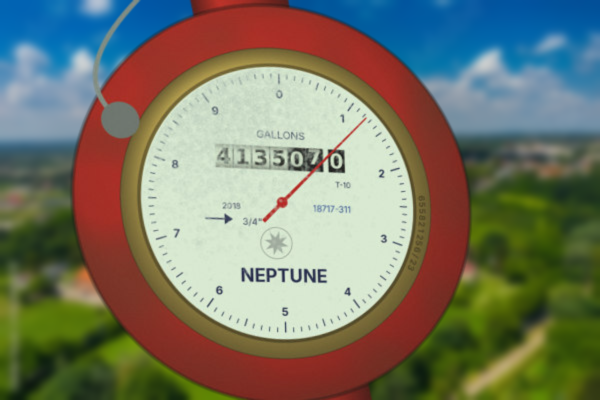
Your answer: 4135071.2 gal
